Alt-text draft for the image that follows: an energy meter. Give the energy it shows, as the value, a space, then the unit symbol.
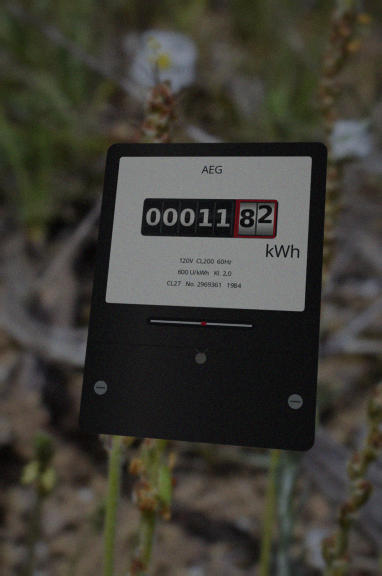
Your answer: 11.82 kWh
